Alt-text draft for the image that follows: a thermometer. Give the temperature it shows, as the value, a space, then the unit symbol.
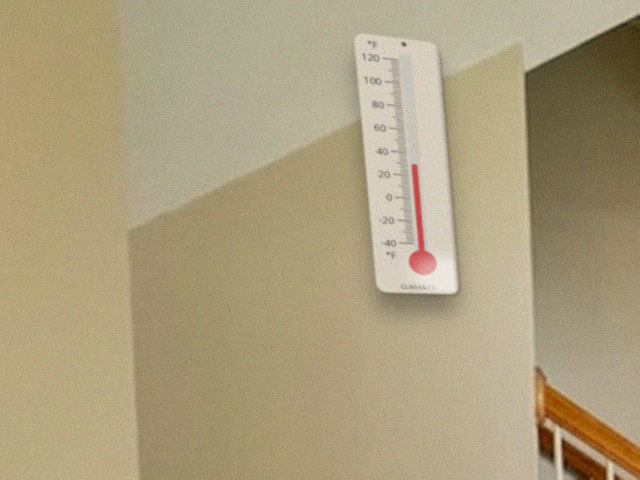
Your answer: 30 °F
